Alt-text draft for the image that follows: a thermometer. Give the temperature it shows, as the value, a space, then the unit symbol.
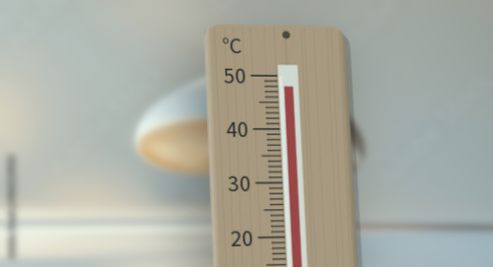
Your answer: 48 °C
